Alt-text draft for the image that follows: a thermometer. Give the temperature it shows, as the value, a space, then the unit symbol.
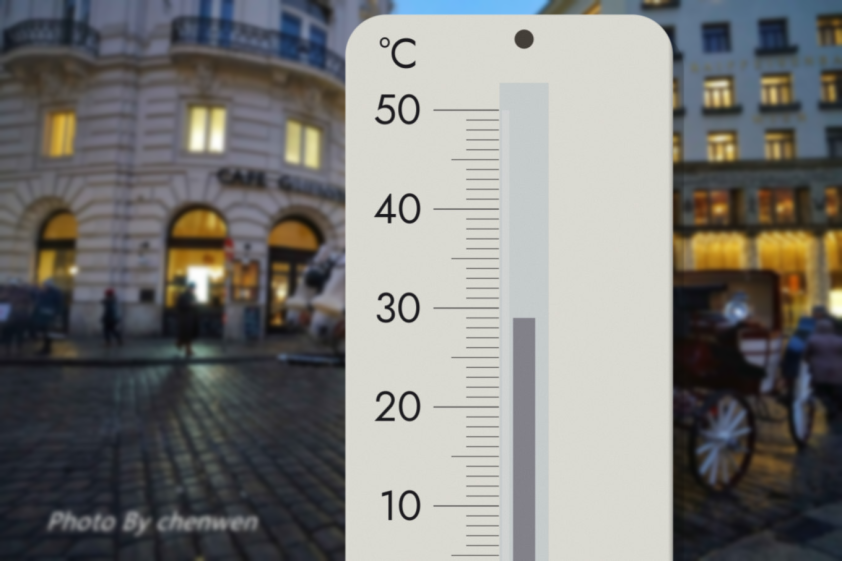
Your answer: 29 °C
